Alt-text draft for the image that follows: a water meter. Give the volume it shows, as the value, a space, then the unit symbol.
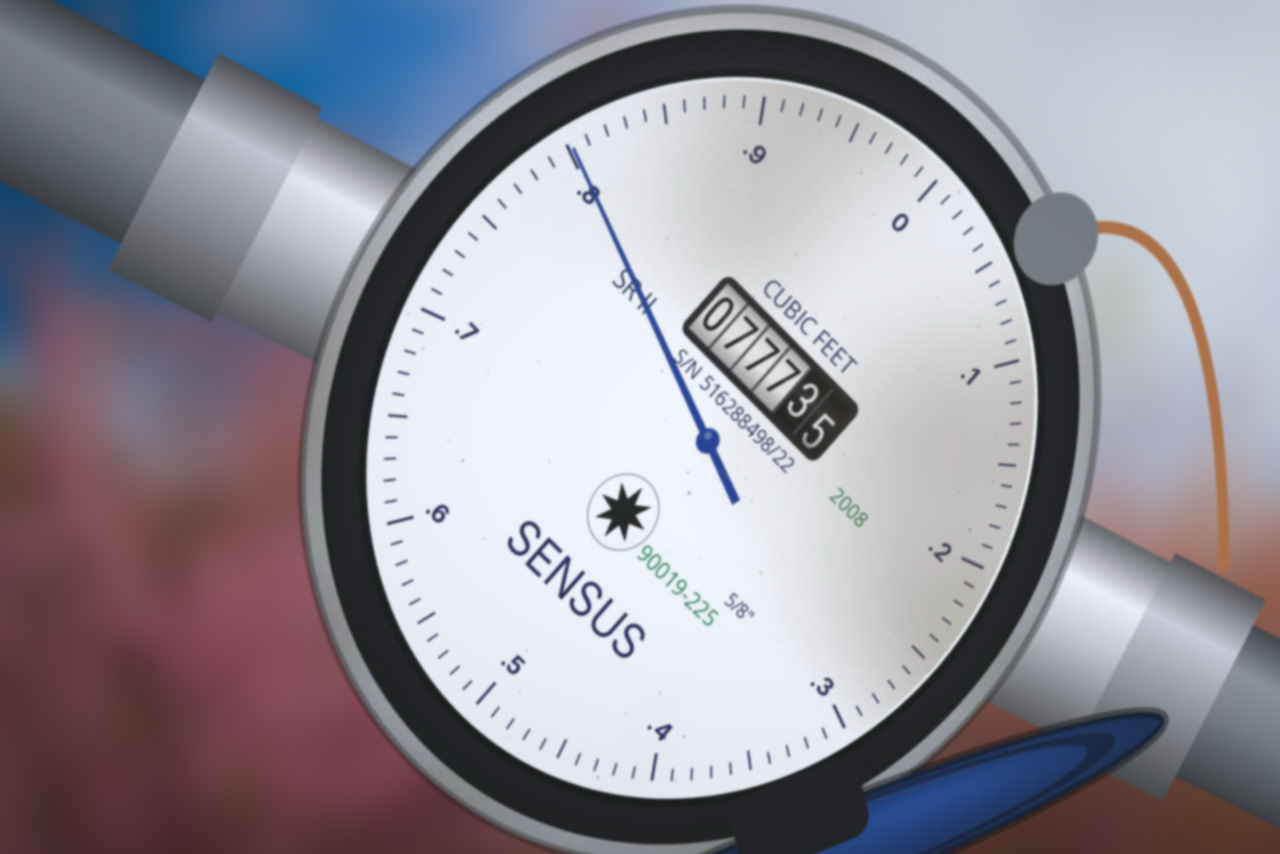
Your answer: 77734.80 ft³
